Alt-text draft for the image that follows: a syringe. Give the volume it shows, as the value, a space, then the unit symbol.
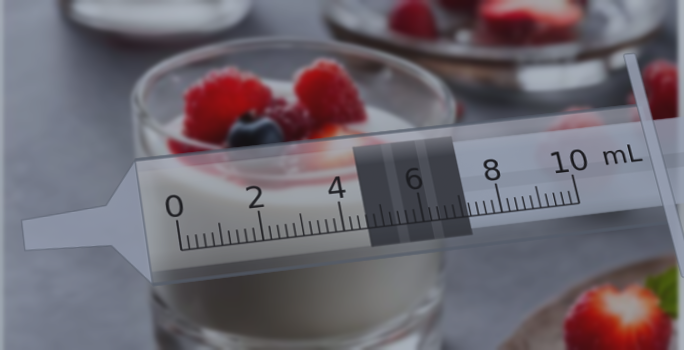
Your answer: 4.6 mL
